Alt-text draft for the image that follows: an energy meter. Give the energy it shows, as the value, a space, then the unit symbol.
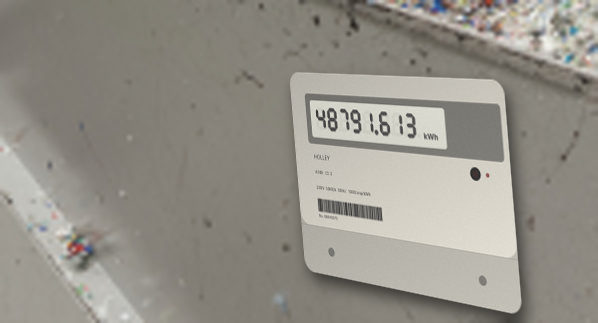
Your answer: 48791.613 kWh
